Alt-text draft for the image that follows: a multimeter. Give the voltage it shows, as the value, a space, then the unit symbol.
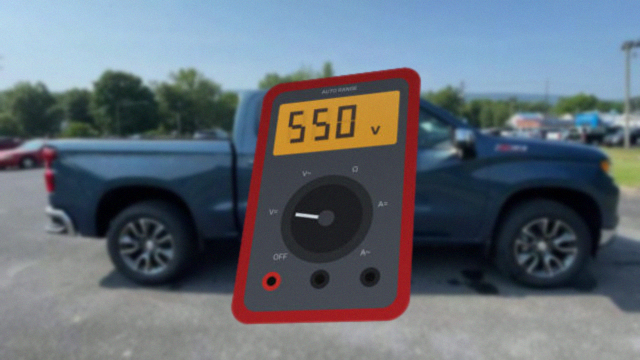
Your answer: 550 V
